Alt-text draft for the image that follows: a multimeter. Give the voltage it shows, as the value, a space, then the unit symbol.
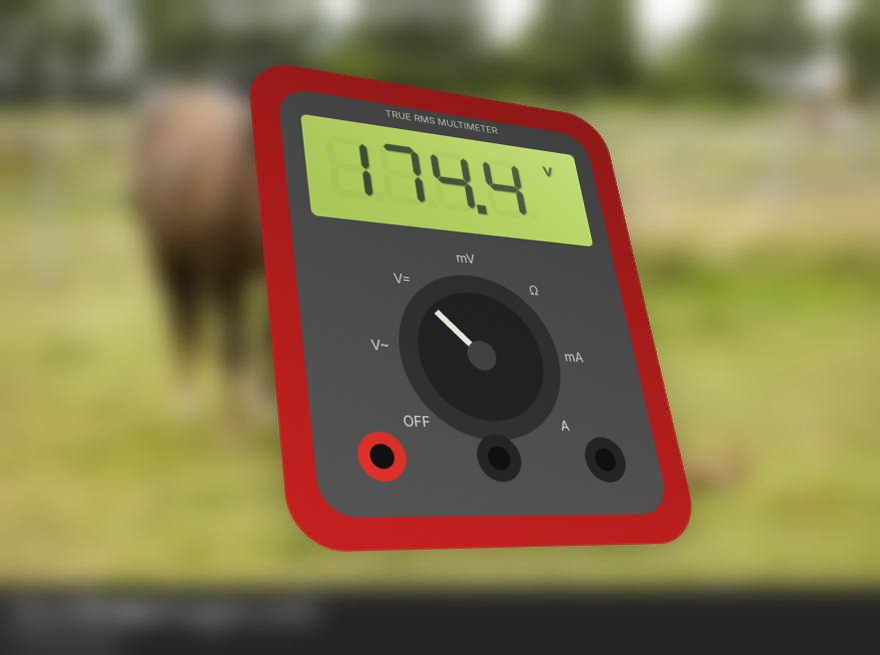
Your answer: 174.4 V
